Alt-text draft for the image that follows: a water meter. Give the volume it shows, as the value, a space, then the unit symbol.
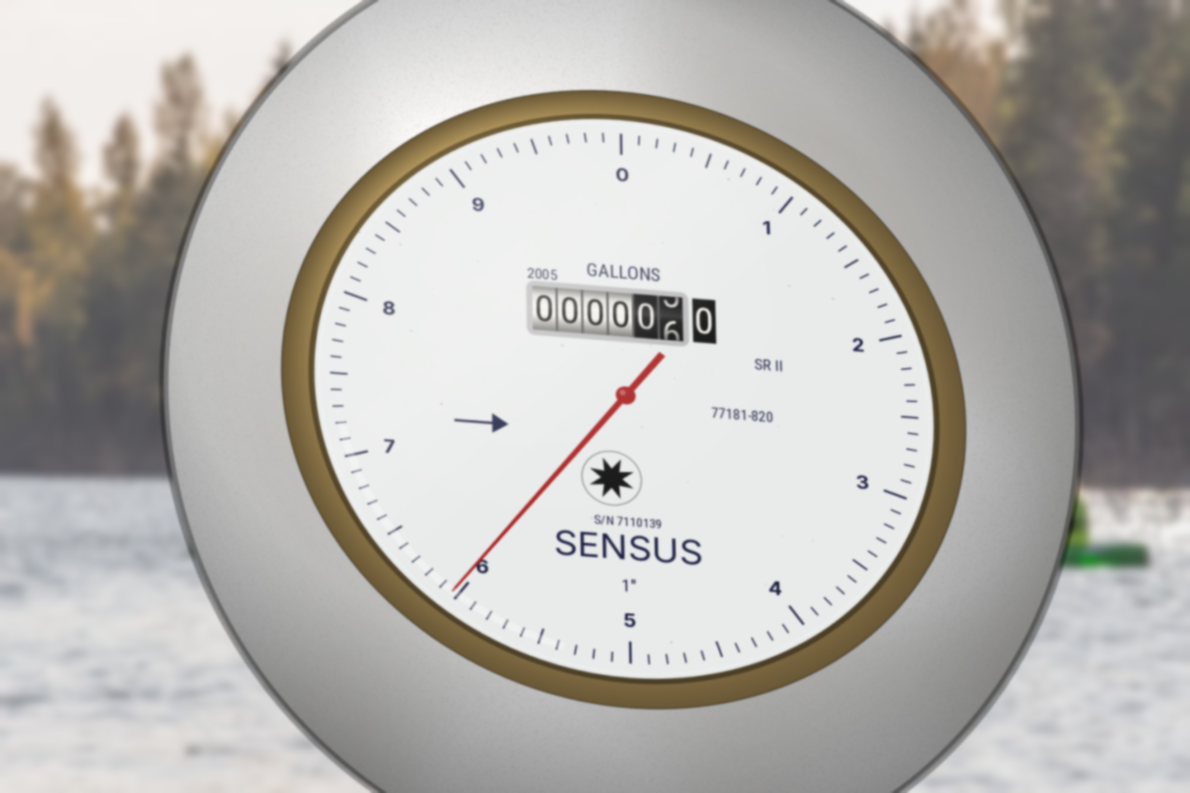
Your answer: 56.0 gal
